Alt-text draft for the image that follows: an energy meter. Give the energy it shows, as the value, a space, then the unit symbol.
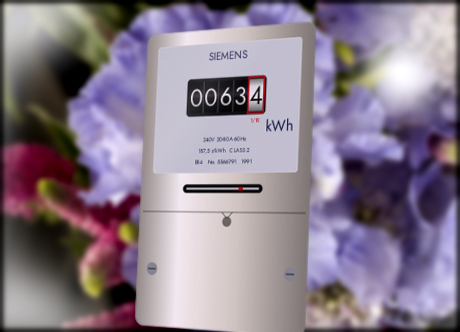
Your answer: 63.4 kWh
